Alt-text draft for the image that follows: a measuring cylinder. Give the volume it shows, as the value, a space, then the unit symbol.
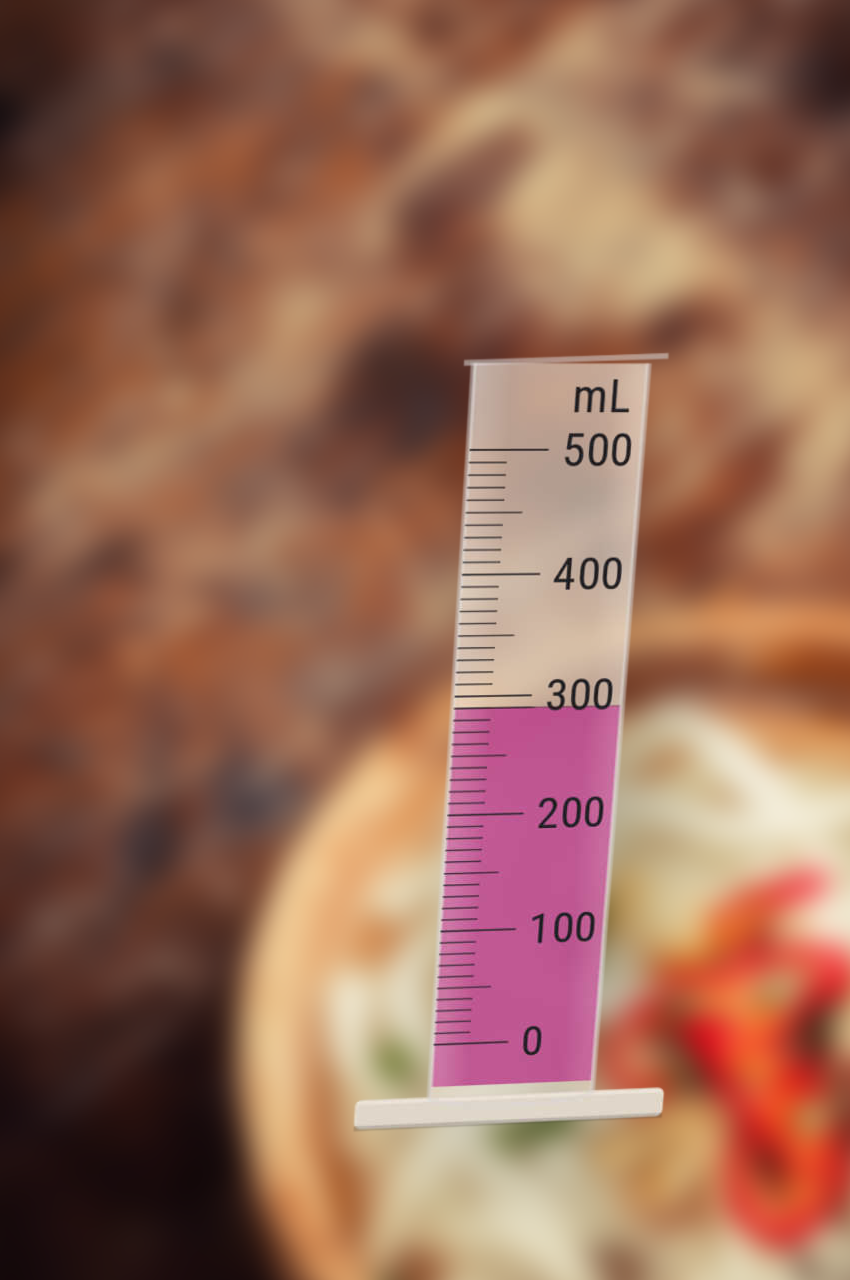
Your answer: 290 mL
